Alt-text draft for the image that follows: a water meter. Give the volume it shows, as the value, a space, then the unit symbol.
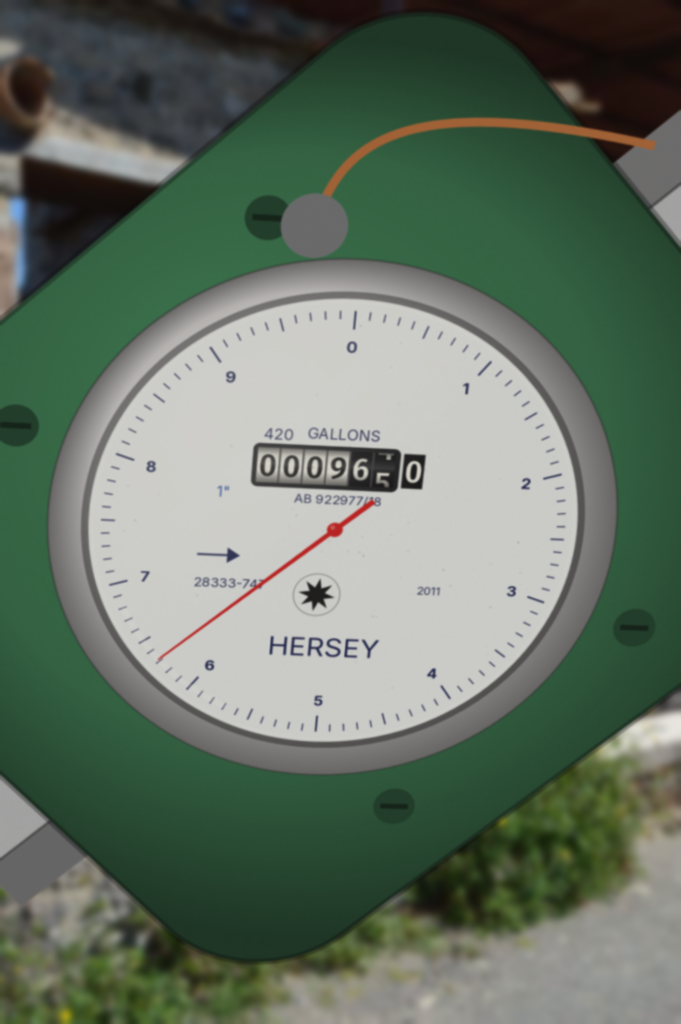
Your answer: 9646.3 gal
